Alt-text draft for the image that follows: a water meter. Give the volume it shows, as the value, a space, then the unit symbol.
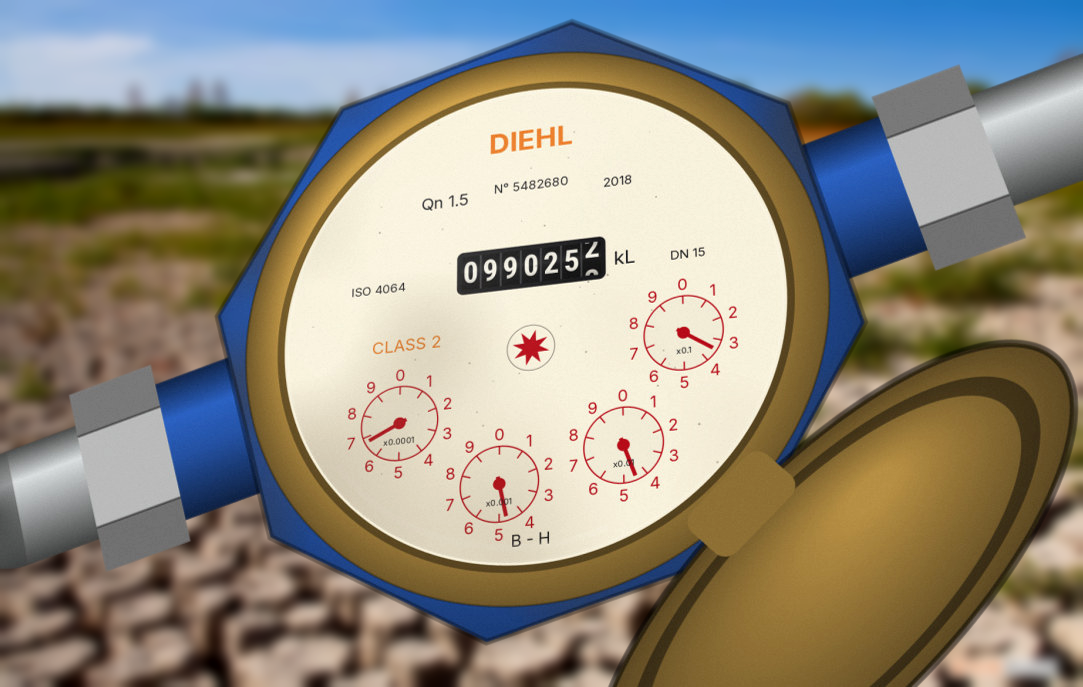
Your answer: 990252.3446 kL
